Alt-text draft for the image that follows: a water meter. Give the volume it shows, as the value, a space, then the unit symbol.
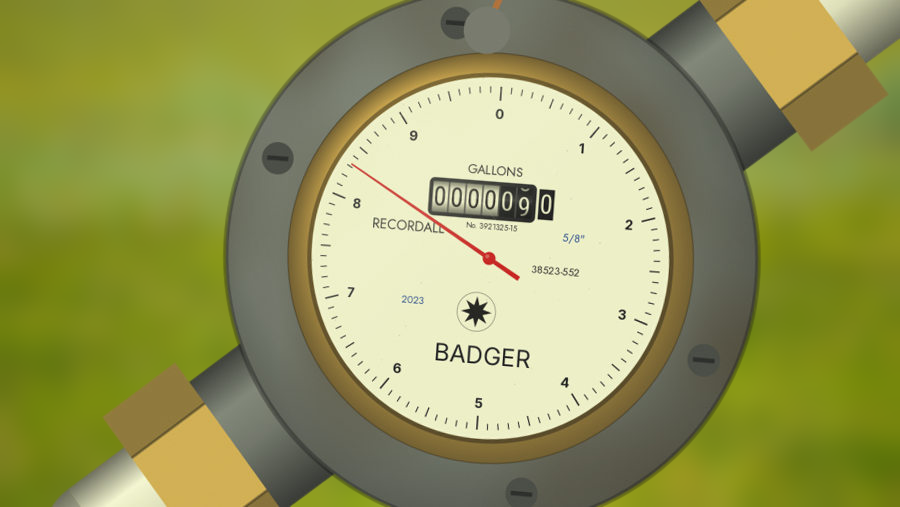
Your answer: 88.3 gal
